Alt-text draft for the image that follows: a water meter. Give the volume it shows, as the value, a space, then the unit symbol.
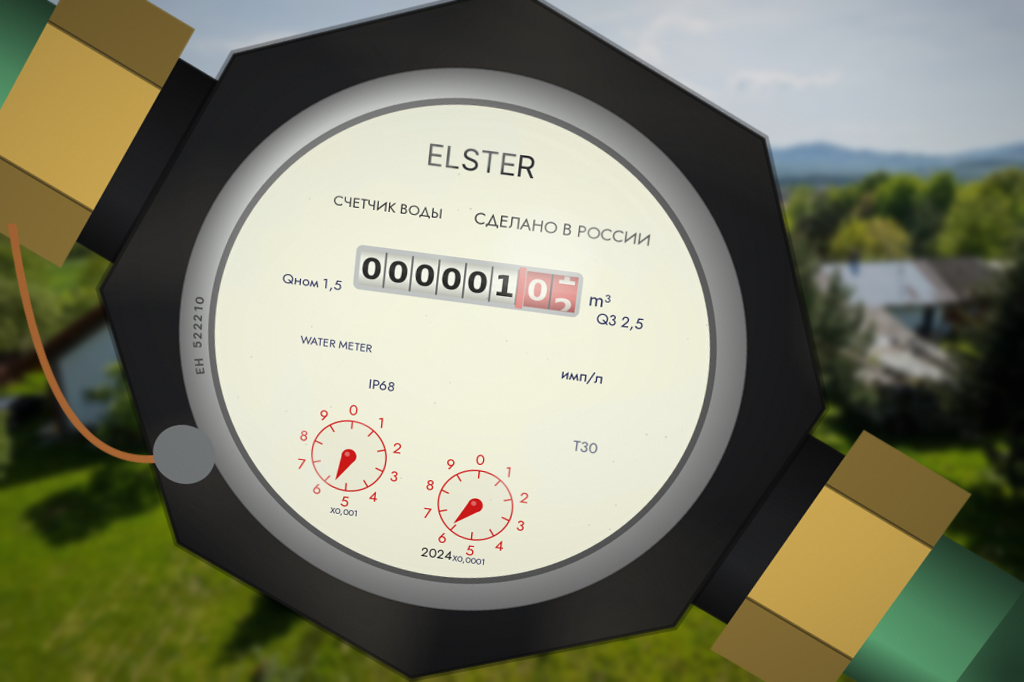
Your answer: 1.0156 m³
